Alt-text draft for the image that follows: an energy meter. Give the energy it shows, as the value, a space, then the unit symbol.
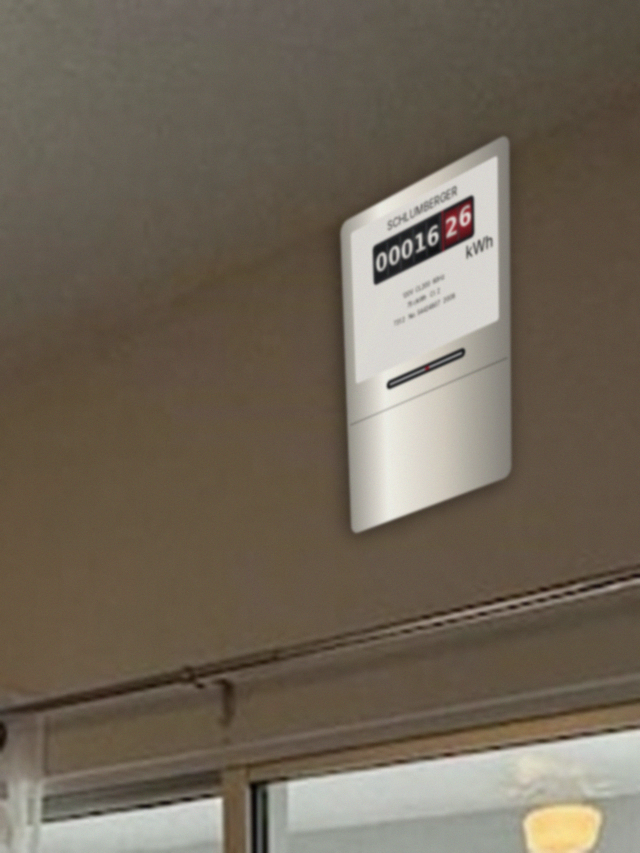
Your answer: 16.26 kWh
